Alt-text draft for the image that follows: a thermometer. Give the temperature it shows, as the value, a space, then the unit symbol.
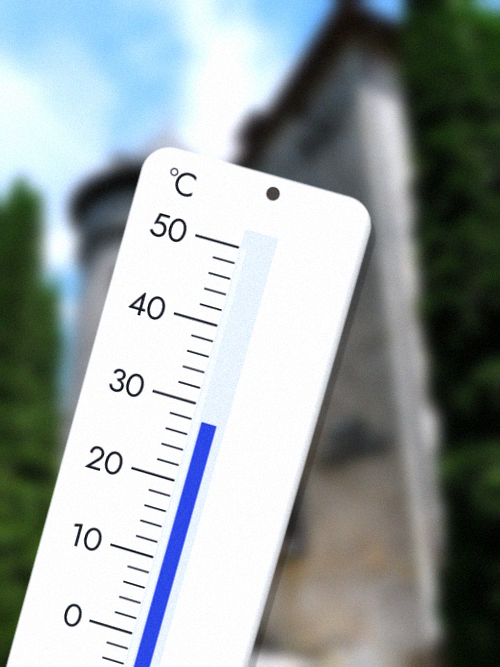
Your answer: 28 °C
